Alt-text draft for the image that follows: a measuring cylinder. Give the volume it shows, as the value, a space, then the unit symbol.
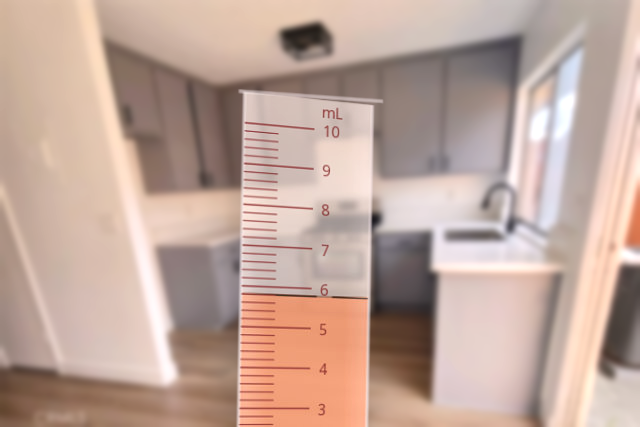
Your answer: 5.8 mL
